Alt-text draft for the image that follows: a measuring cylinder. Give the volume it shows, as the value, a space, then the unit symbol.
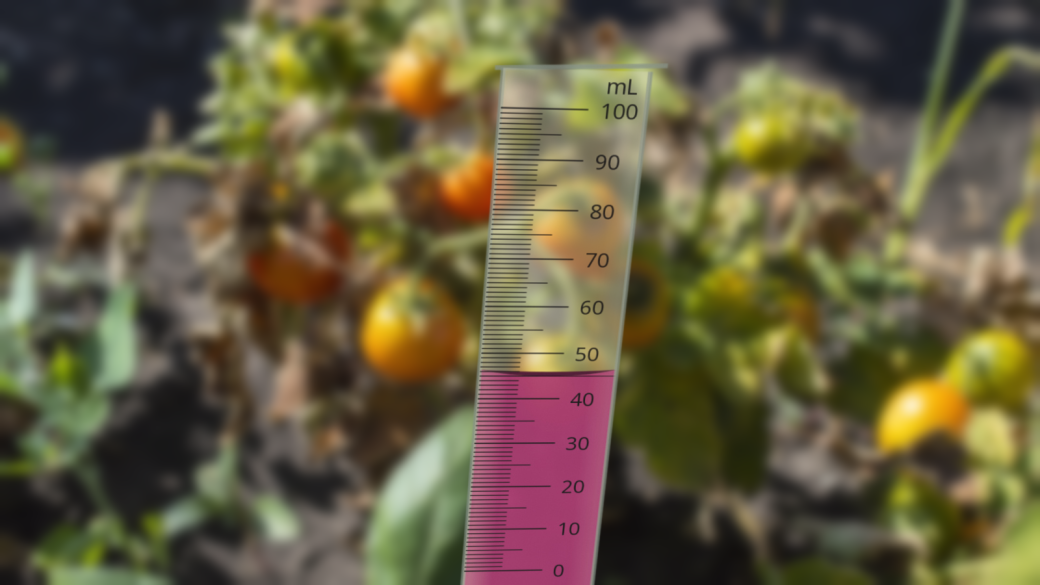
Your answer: 45 mL
